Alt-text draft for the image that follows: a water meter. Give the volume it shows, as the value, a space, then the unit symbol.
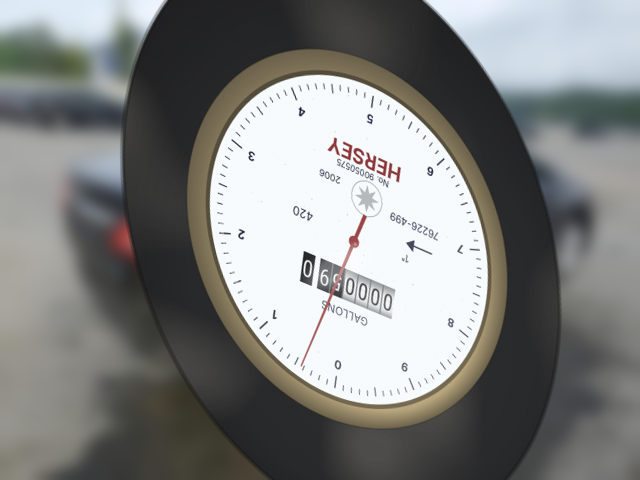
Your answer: 590.4 gal
